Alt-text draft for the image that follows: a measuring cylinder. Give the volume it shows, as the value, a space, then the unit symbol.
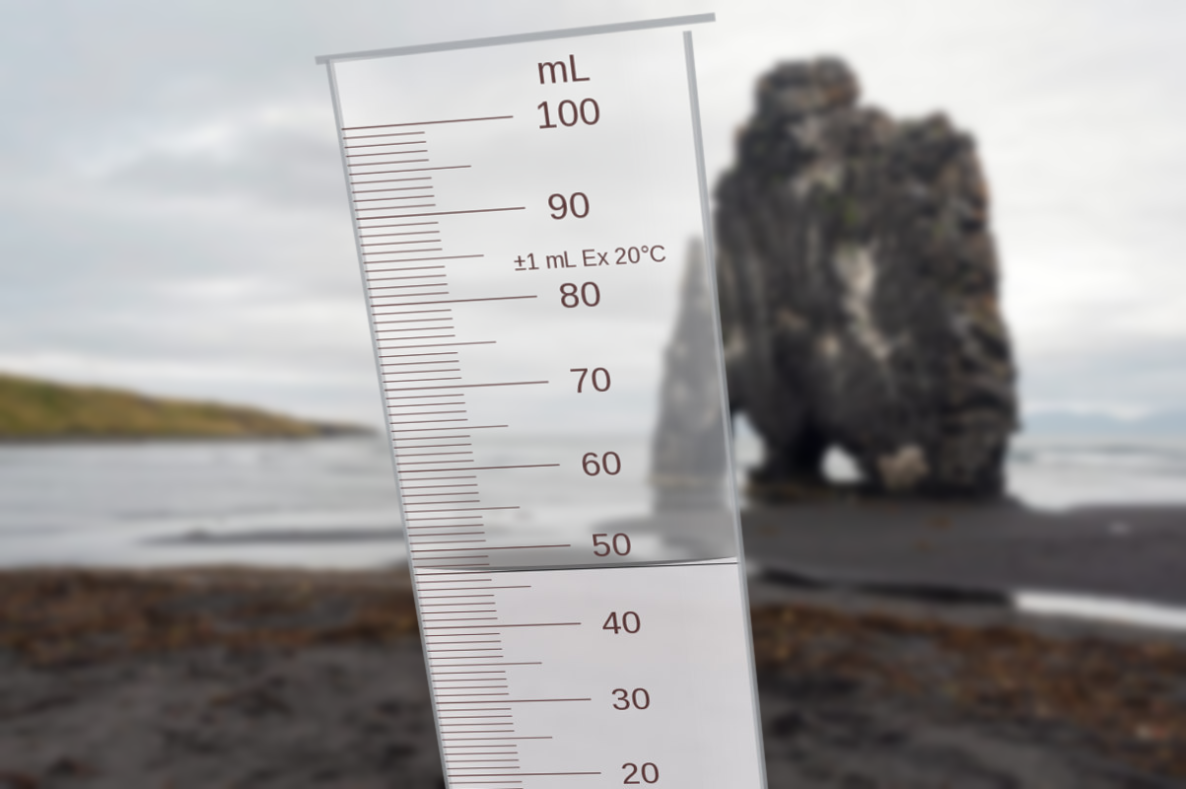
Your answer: 47 mL
